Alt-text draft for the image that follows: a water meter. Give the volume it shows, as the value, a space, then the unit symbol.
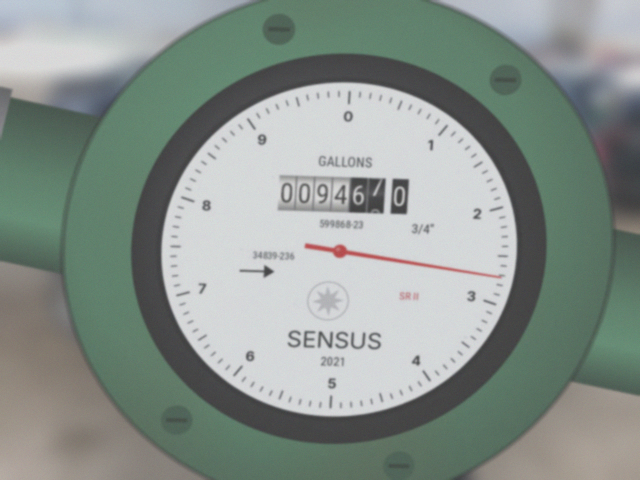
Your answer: 94672.7 gal
